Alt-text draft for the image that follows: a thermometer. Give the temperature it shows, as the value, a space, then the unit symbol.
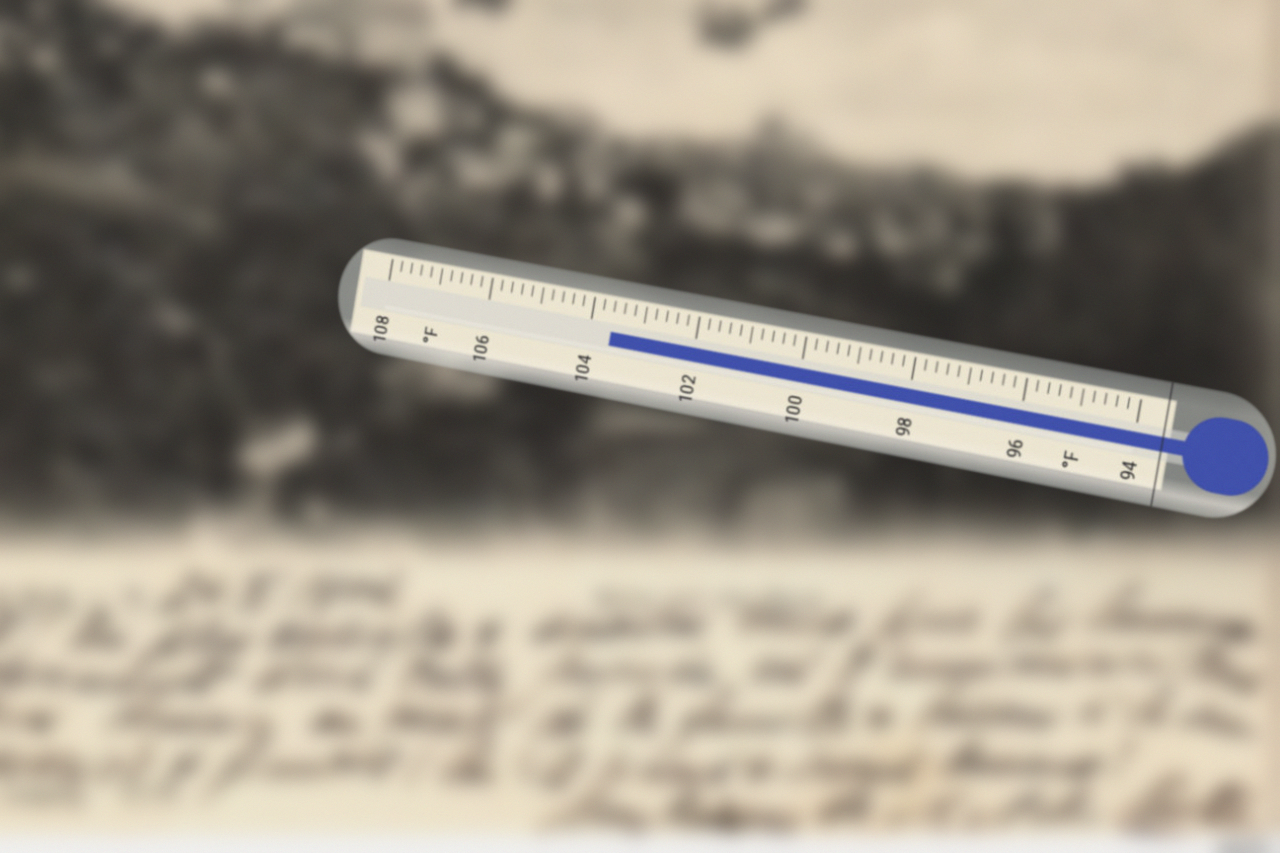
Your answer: 103.6 °F
